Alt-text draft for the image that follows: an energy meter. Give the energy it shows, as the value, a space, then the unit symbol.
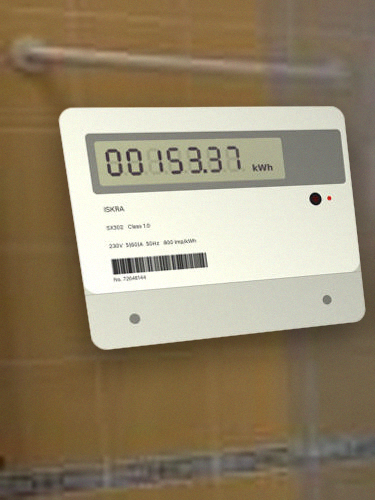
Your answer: 153.37 kWh
